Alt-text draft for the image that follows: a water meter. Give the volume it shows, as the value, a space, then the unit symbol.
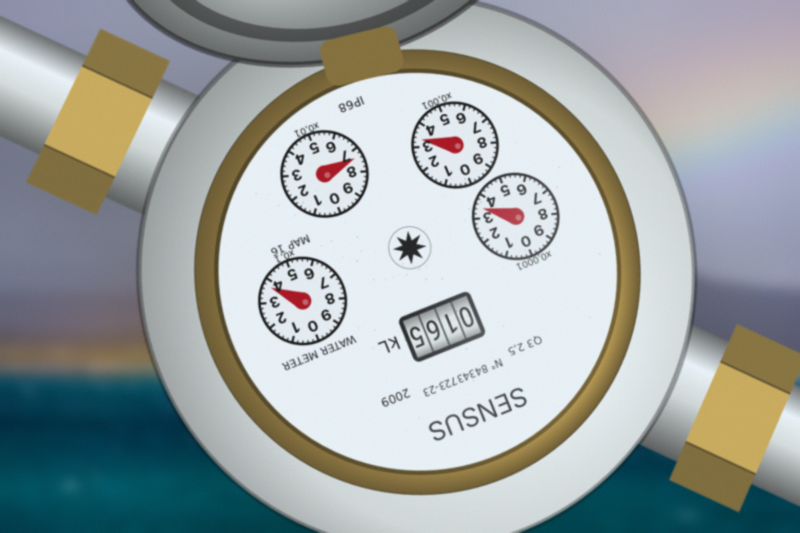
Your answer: 165.3733 kL
